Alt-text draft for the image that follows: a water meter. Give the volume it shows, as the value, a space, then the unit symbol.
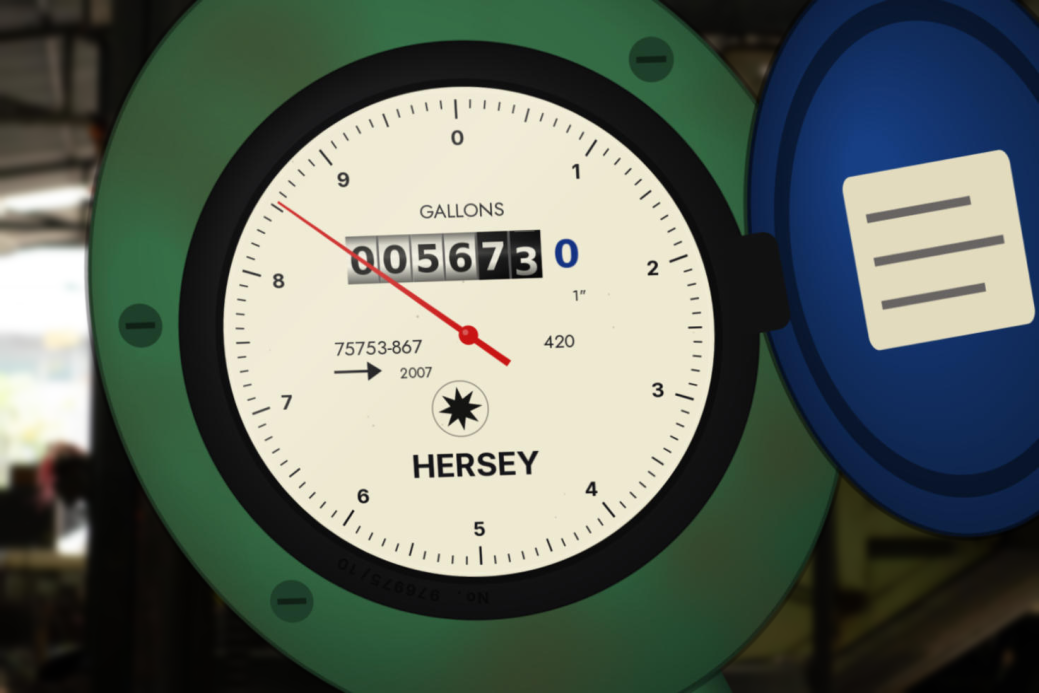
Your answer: 56728.5 gal
